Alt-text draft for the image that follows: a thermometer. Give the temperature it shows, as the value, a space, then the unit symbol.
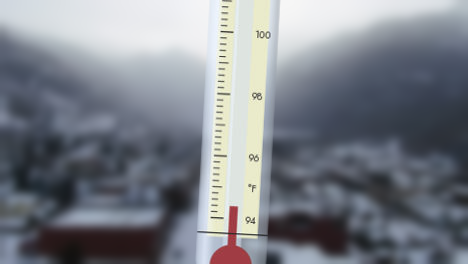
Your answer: 94.4 °F
